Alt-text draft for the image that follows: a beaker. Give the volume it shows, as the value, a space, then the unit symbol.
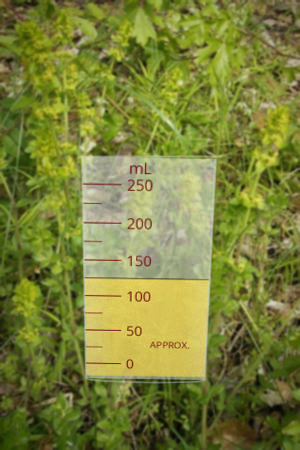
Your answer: 125 mL
